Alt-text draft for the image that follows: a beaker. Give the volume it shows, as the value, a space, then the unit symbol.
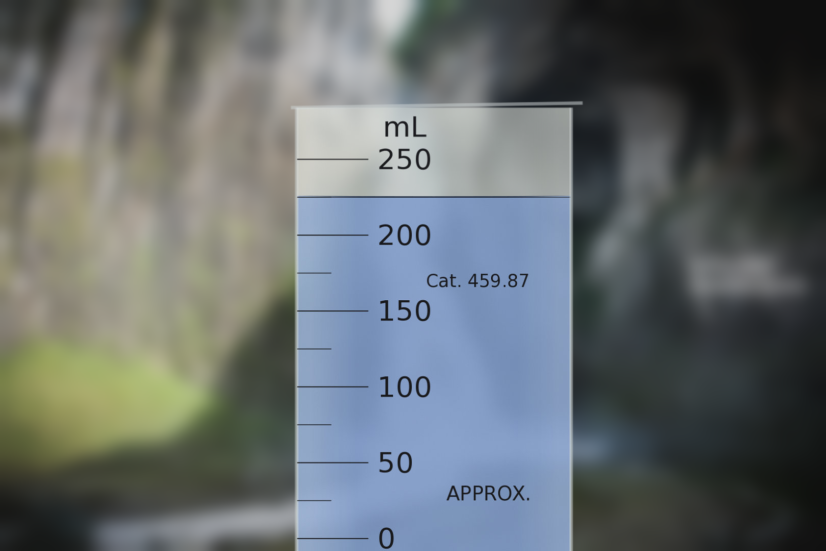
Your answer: 225 mL
